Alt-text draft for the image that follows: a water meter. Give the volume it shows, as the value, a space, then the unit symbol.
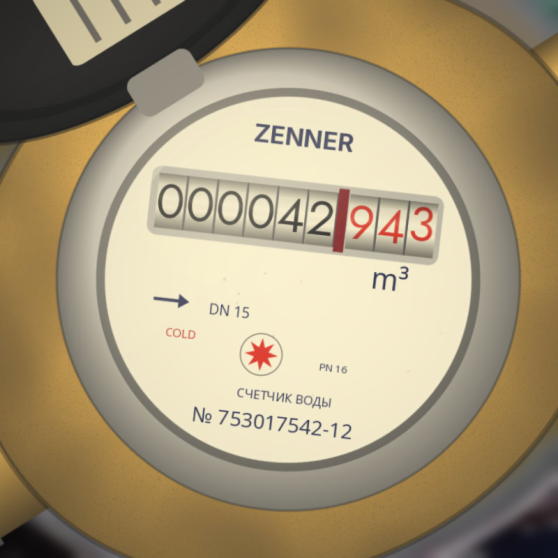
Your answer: 42.943 m³
